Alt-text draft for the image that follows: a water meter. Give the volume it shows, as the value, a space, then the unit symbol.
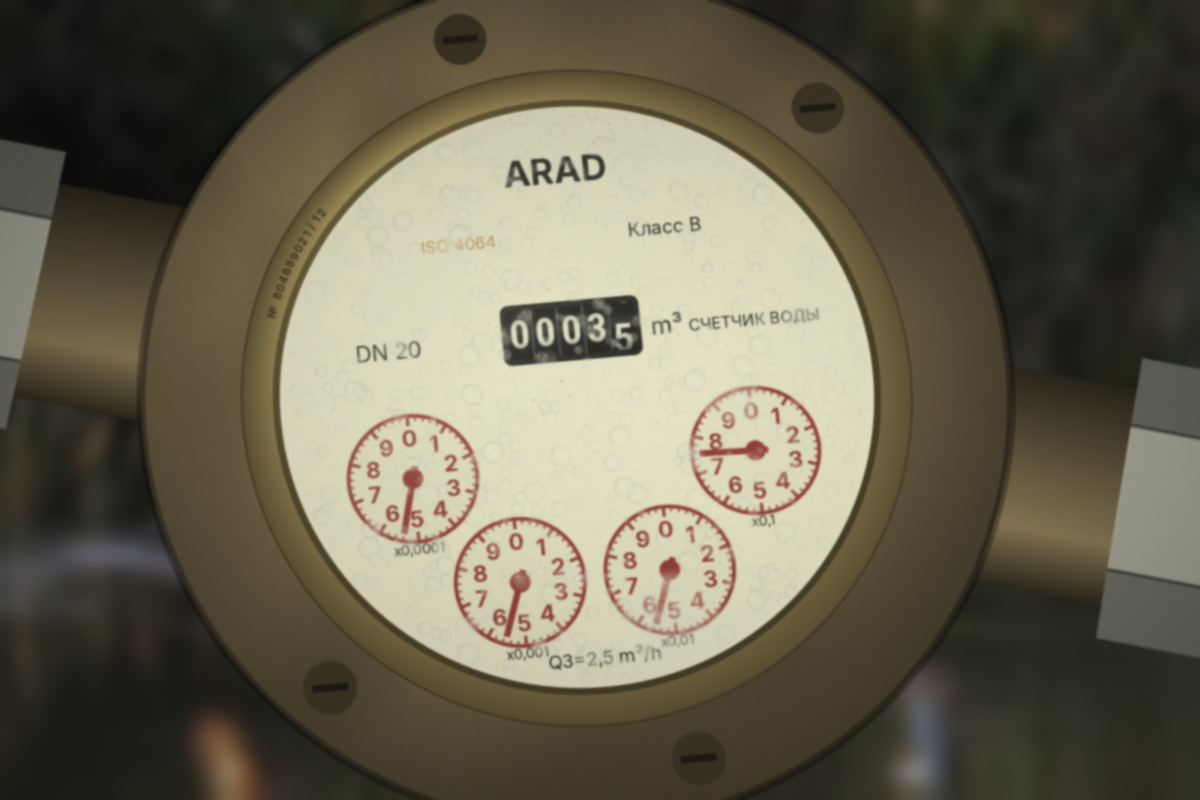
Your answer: 34.7555 m³
